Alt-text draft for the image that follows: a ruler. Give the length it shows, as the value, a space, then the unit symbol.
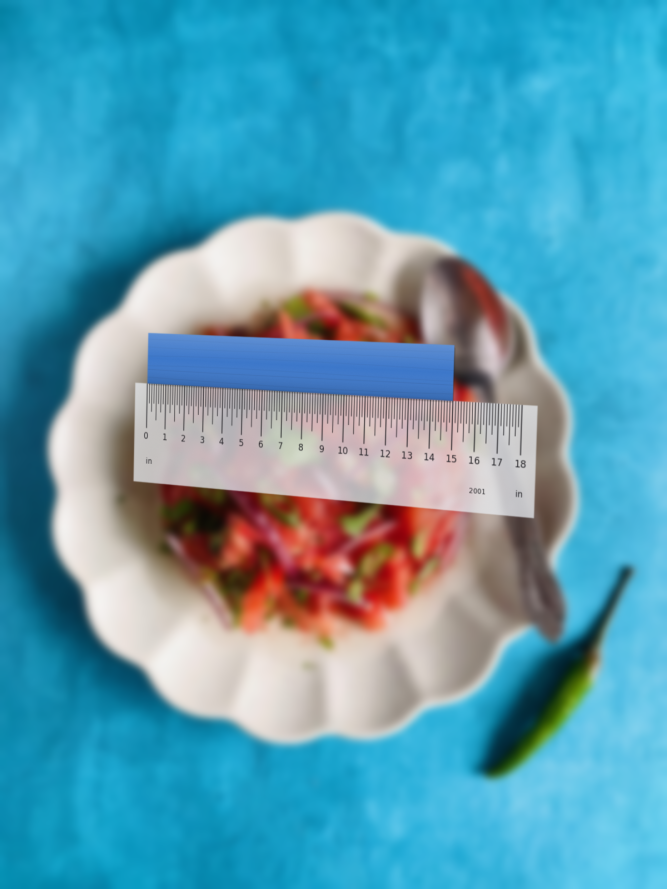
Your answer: 15 in
